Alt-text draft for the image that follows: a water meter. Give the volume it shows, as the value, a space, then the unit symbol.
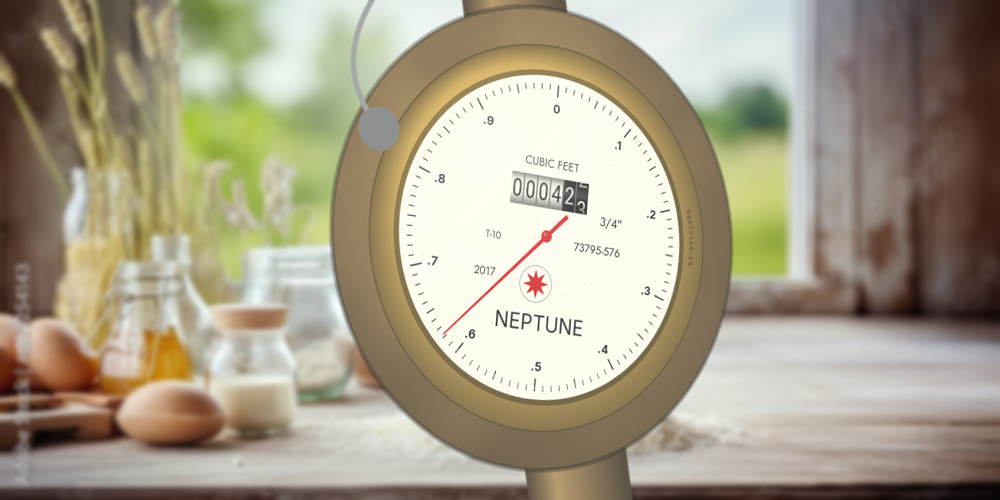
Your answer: 422.62 ft³
